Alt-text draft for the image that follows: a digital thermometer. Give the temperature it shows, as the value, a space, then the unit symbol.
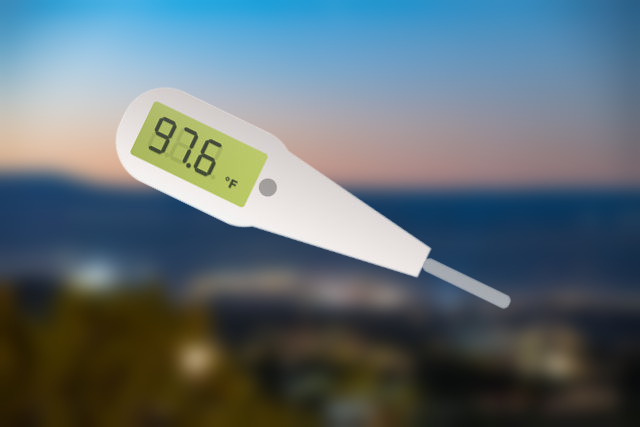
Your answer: 97.6 °F
